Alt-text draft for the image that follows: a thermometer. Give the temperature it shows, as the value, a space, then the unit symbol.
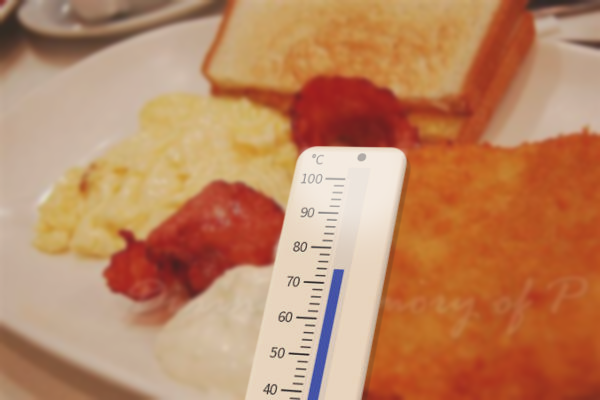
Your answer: 74 °C
